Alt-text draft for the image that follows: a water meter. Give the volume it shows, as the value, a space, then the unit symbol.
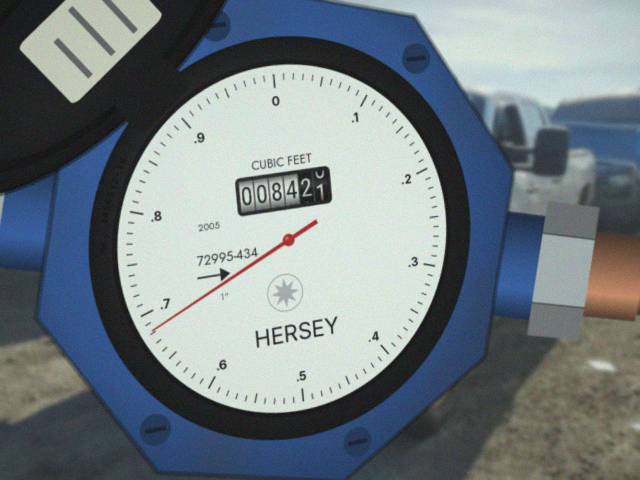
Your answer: 8420.68 ft³
